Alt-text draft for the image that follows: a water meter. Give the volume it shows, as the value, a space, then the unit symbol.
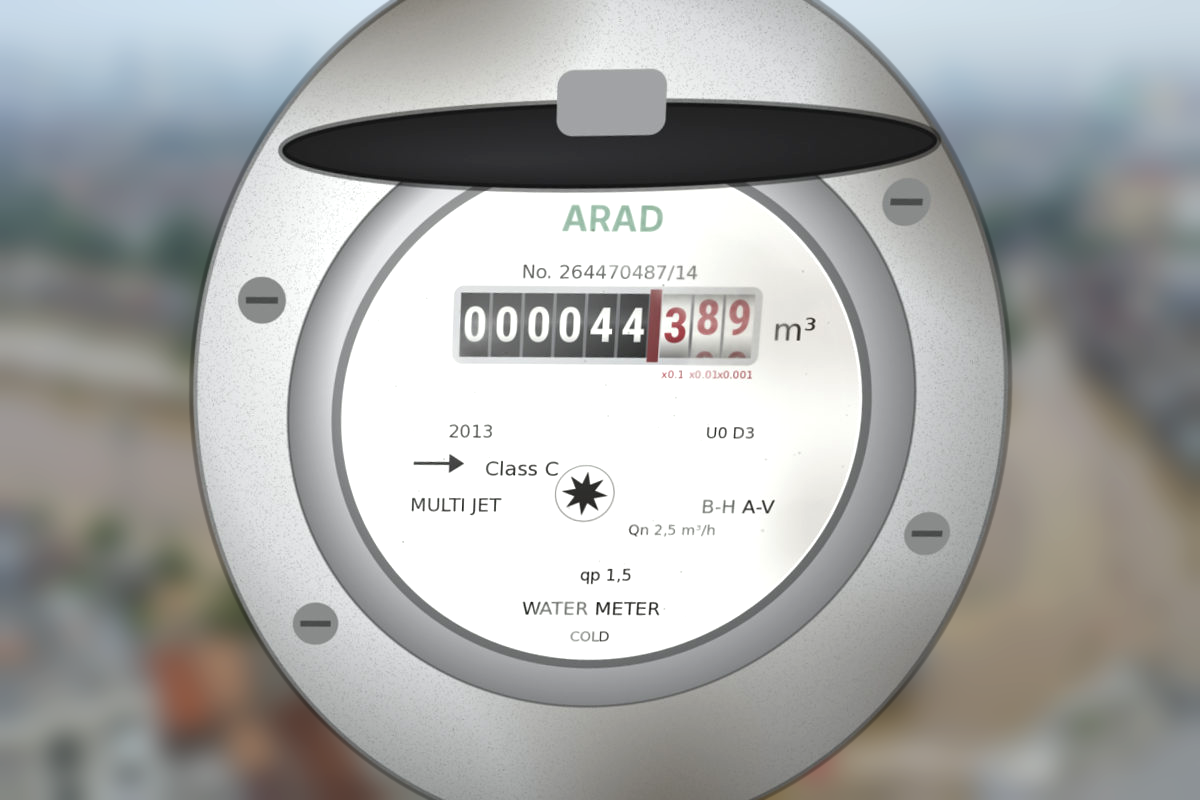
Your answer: 44.389 m³
